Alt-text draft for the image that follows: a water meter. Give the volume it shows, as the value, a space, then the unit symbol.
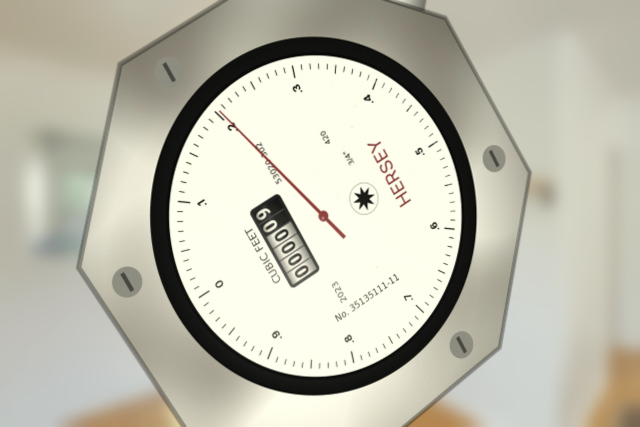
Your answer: 9.20 ft³
